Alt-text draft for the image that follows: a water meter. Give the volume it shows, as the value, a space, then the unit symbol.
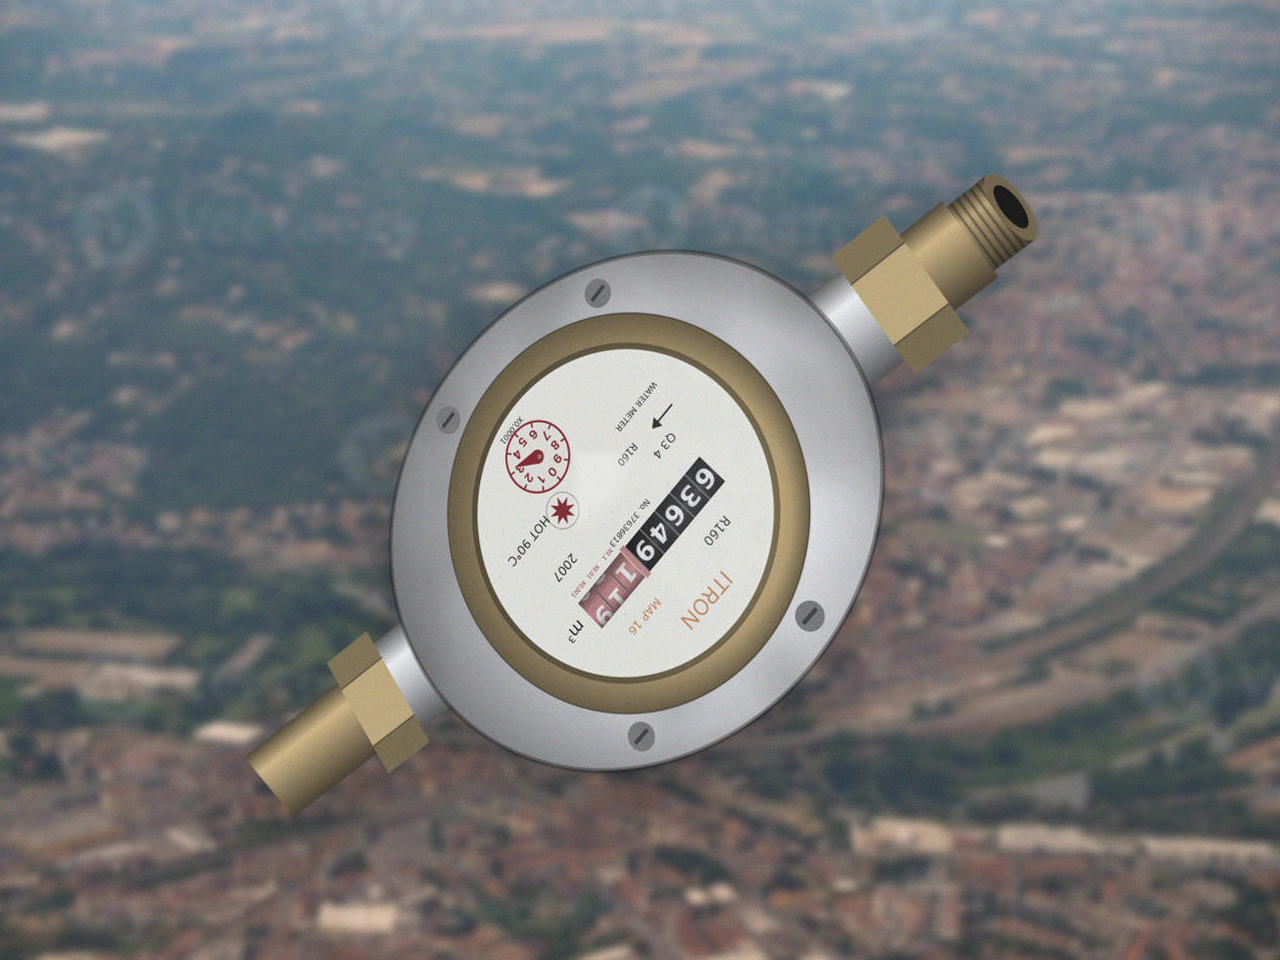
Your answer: 63649.1193 m³
